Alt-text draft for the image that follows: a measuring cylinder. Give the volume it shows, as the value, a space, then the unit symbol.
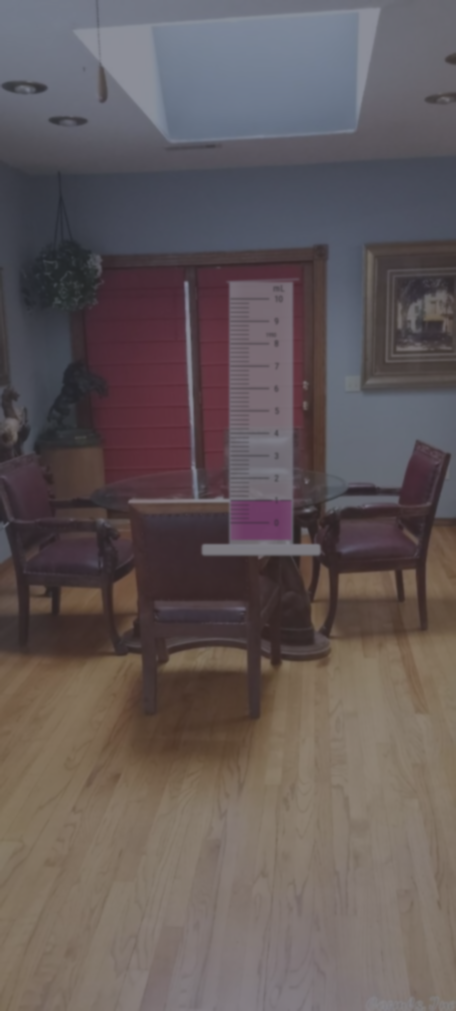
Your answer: 1 mL
